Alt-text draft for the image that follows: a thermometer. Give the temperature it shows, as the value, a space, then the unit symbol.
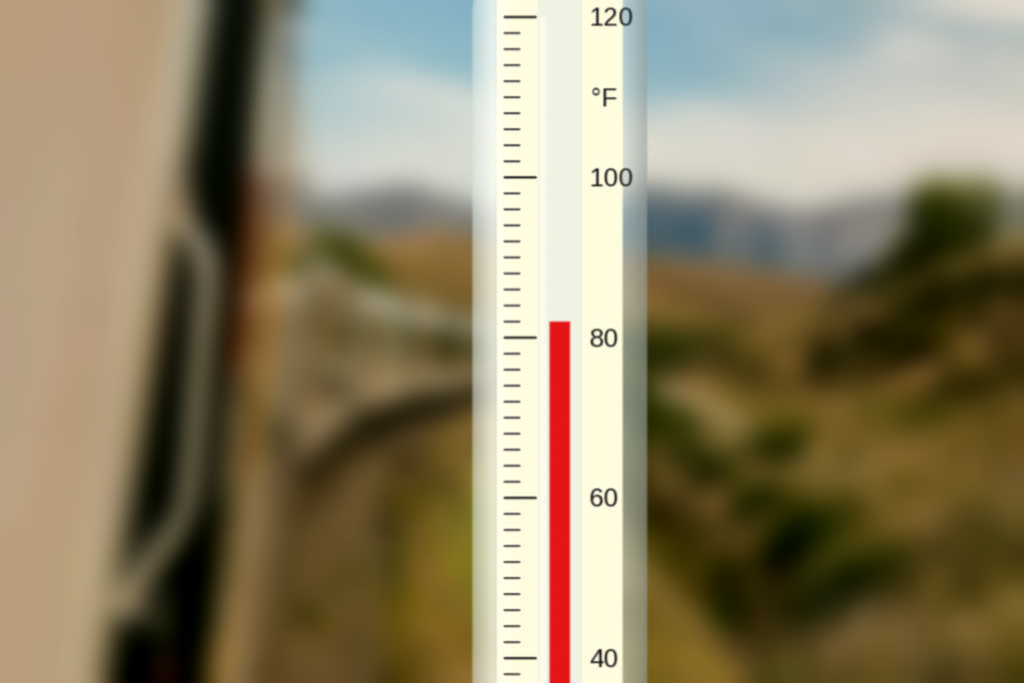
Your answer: 82 °F
